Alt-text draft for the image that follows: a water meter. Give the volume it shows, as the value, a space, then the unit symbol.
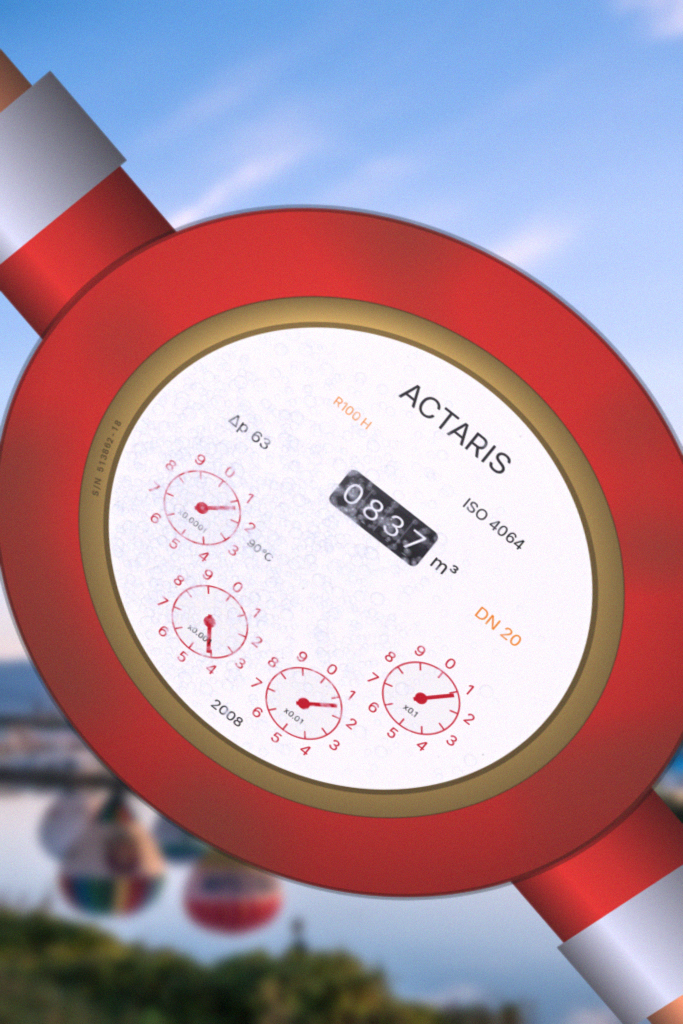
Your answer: 837.1141 m³
